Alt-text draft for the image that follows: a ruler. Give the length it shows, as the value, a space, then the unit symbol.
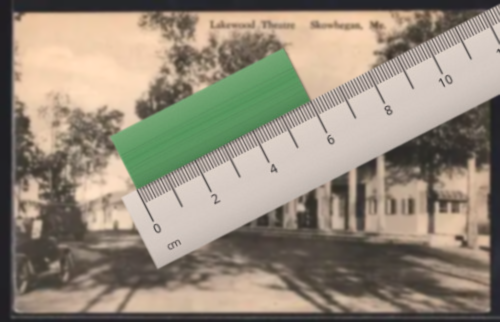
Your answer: 6 cm
